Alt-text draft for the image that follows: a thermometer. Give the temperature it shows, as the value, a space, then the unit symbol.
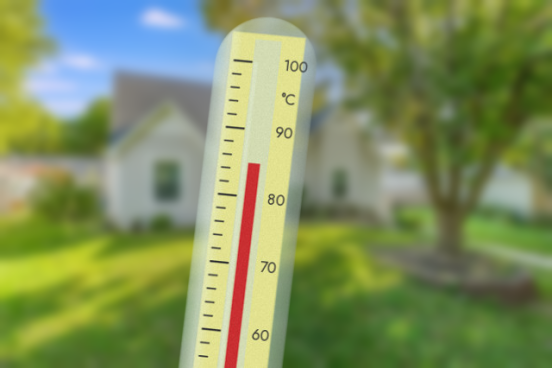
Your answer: 85 °C
